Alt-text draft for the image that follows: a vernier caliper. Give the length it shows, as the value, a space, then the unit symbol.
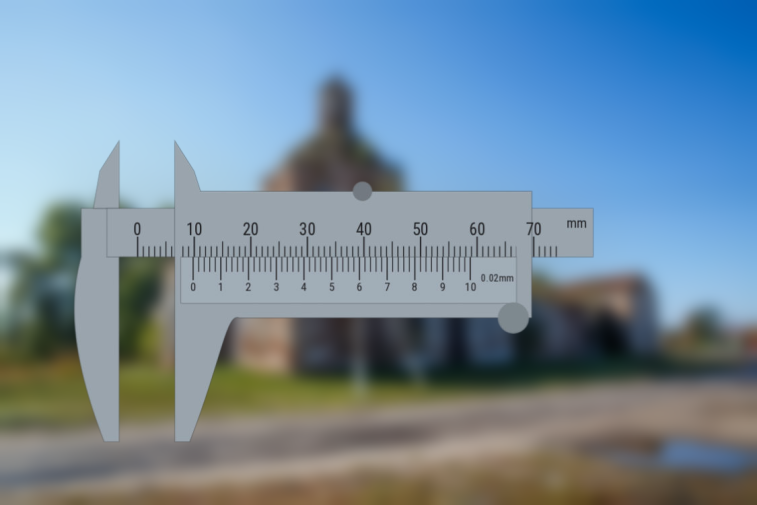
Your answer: 9.8 mm
